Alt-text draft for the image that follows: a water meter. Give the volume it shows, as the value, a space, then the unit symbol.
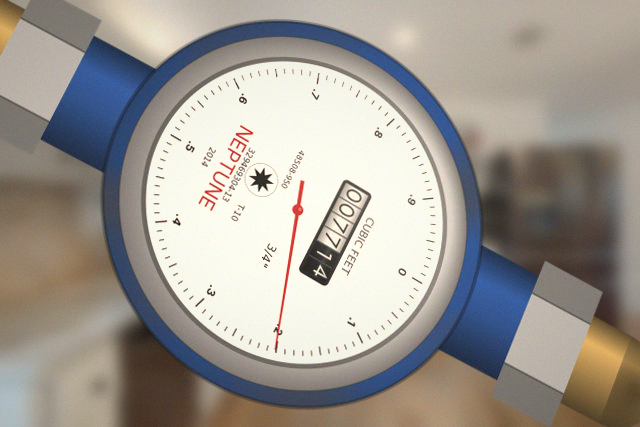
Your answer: 7714.20 ft³
